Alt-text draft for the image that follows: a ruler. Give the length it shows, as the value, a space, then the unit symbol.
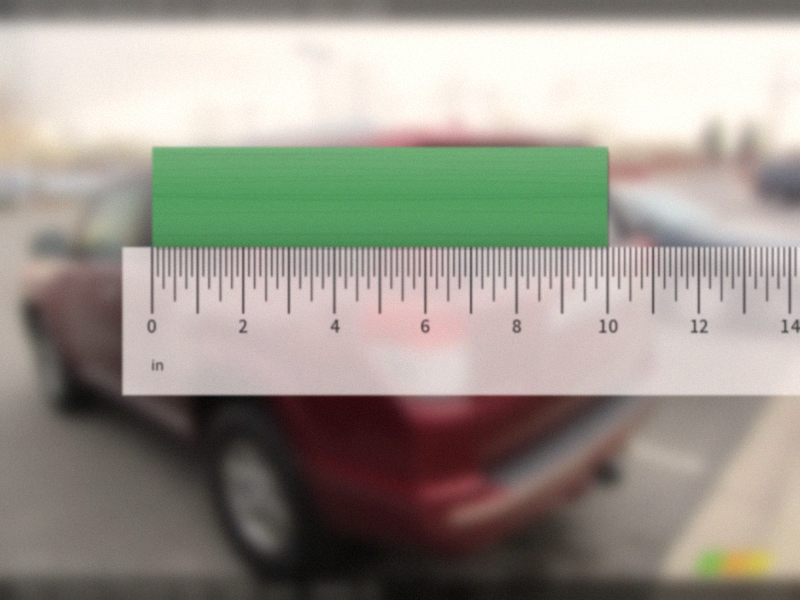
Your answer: 10 in
